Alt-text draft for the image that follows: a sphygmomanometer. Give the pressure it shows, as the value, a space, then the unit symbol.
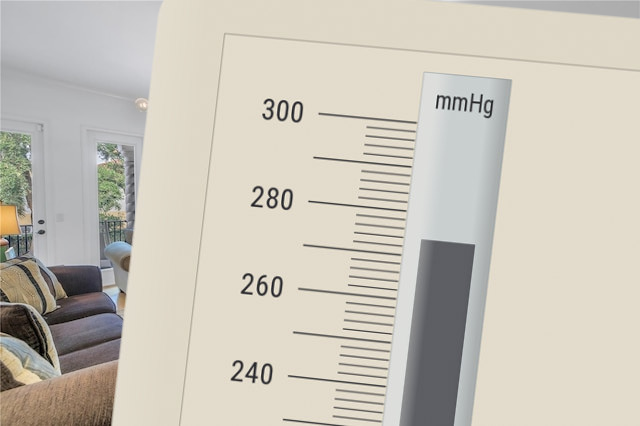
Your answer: 274 mmHg
